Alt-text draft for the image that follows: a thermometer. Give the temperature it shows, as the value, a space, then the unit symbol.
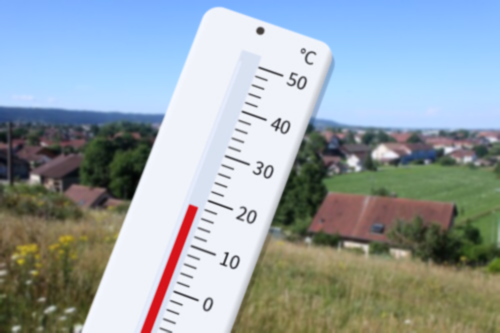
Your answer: 18 °C
